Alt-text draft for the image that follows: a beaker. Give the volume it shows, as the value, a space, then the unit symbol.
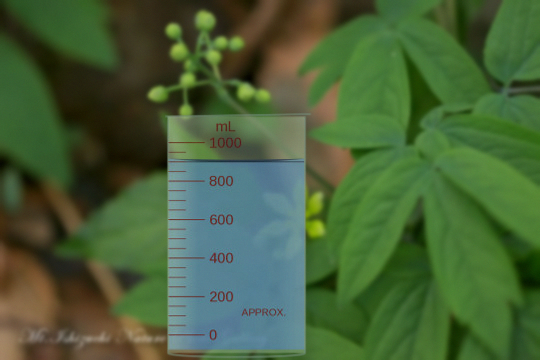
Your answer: 900 mL
